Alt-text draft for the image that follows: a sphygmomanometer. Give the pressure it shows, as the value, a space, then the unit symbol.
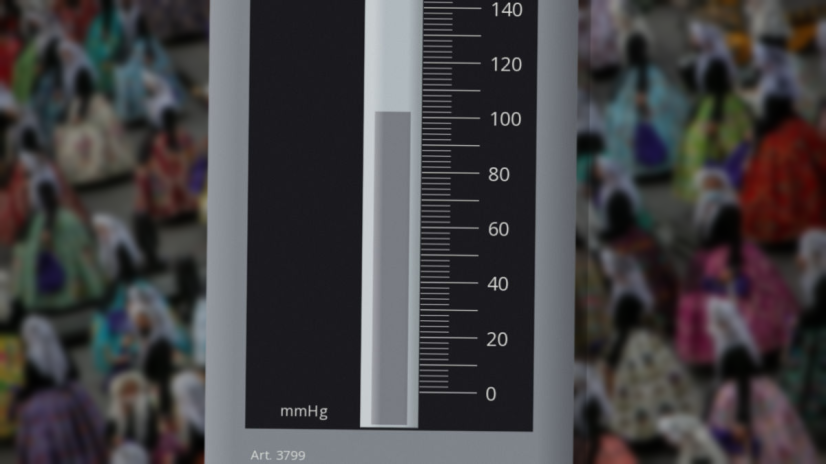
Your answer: 102 mmHg
